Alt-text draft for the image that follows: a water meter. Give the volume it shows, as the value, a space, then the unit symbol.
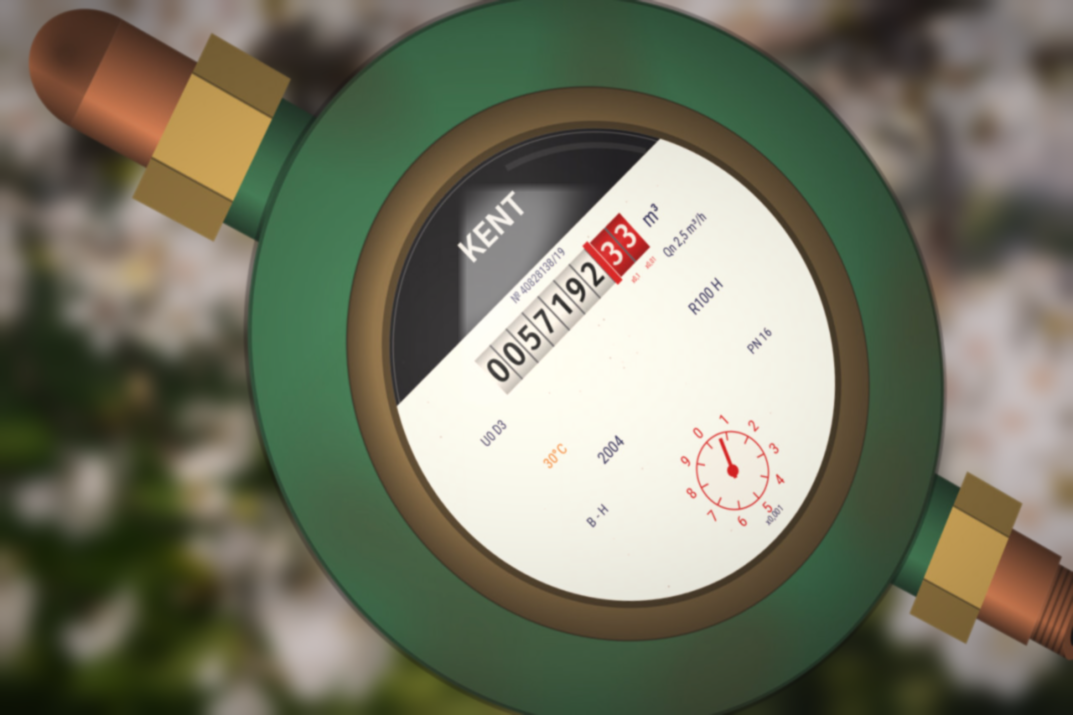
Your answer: 57192.330 m³
